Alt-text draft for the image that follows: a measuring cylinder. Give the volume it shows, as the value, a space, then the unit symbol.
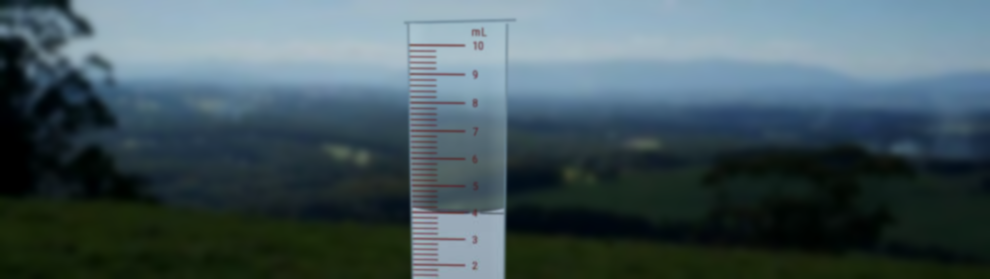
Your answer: 4 mL
